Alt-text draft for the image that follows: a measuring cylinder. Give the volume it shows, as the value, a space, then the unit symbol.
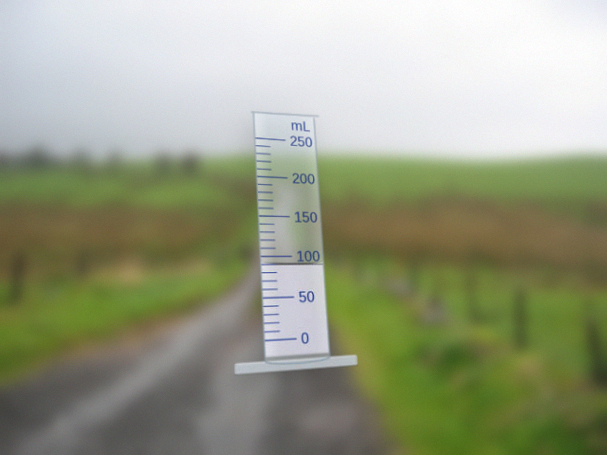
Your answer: 90 mL
